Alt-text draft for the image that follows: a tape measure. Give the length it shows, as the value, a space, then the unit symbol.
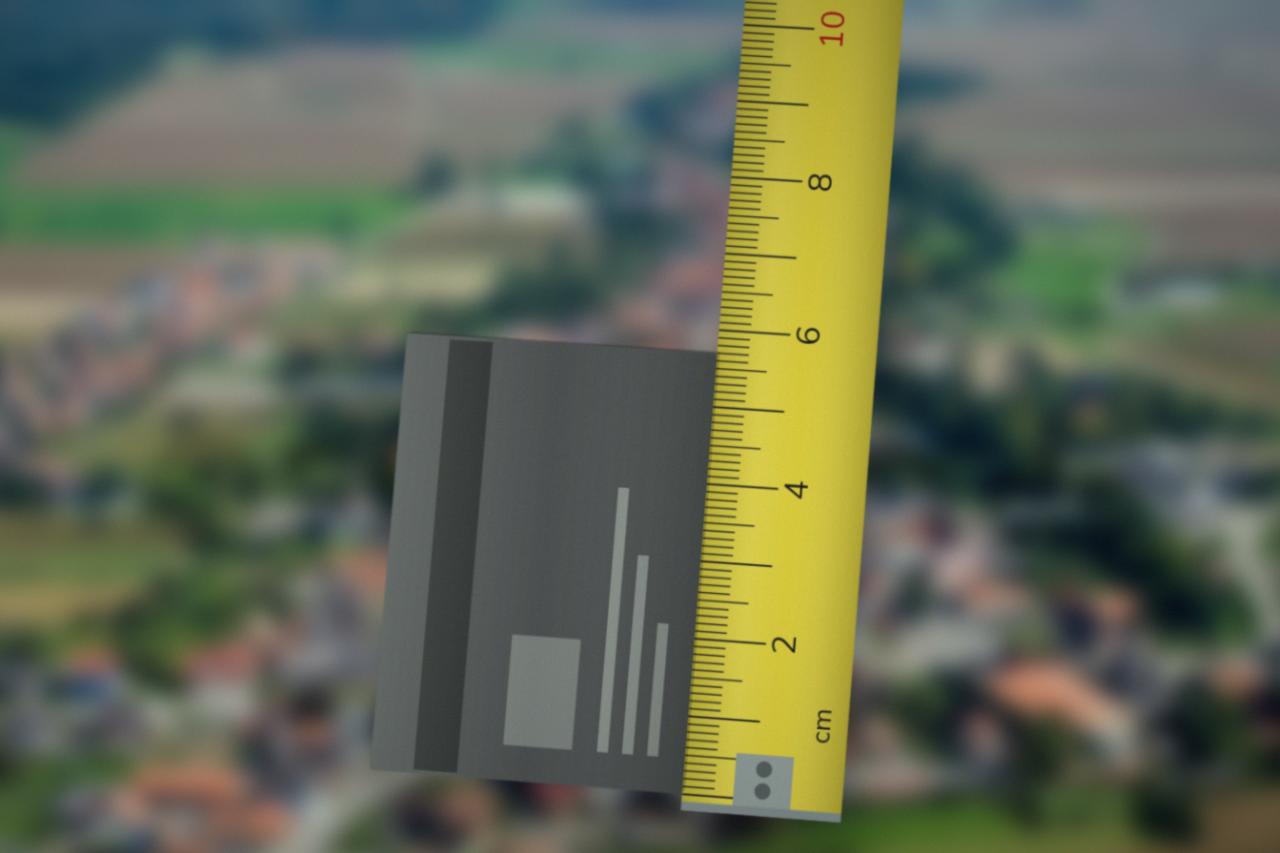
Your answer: 5.7 cm
